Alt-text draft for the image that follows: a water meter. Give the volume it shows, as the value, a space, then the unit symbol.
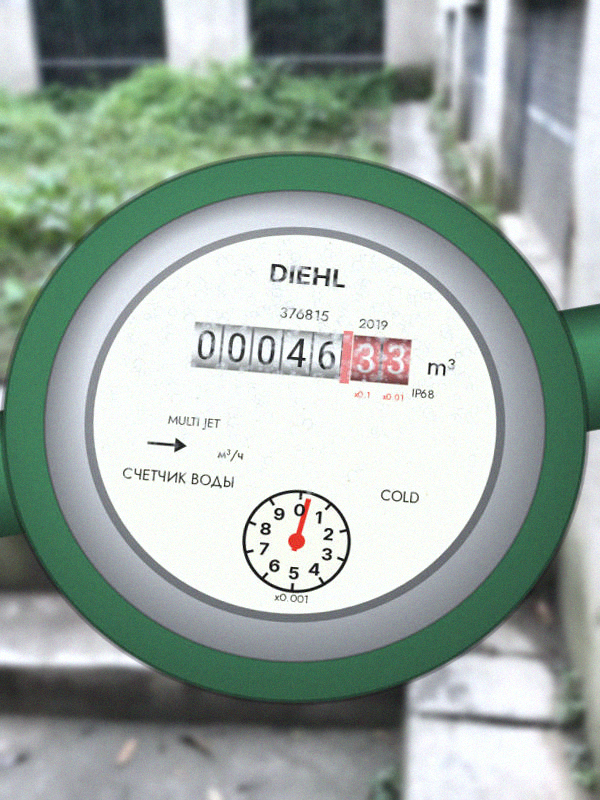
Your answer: 46.330 m³
